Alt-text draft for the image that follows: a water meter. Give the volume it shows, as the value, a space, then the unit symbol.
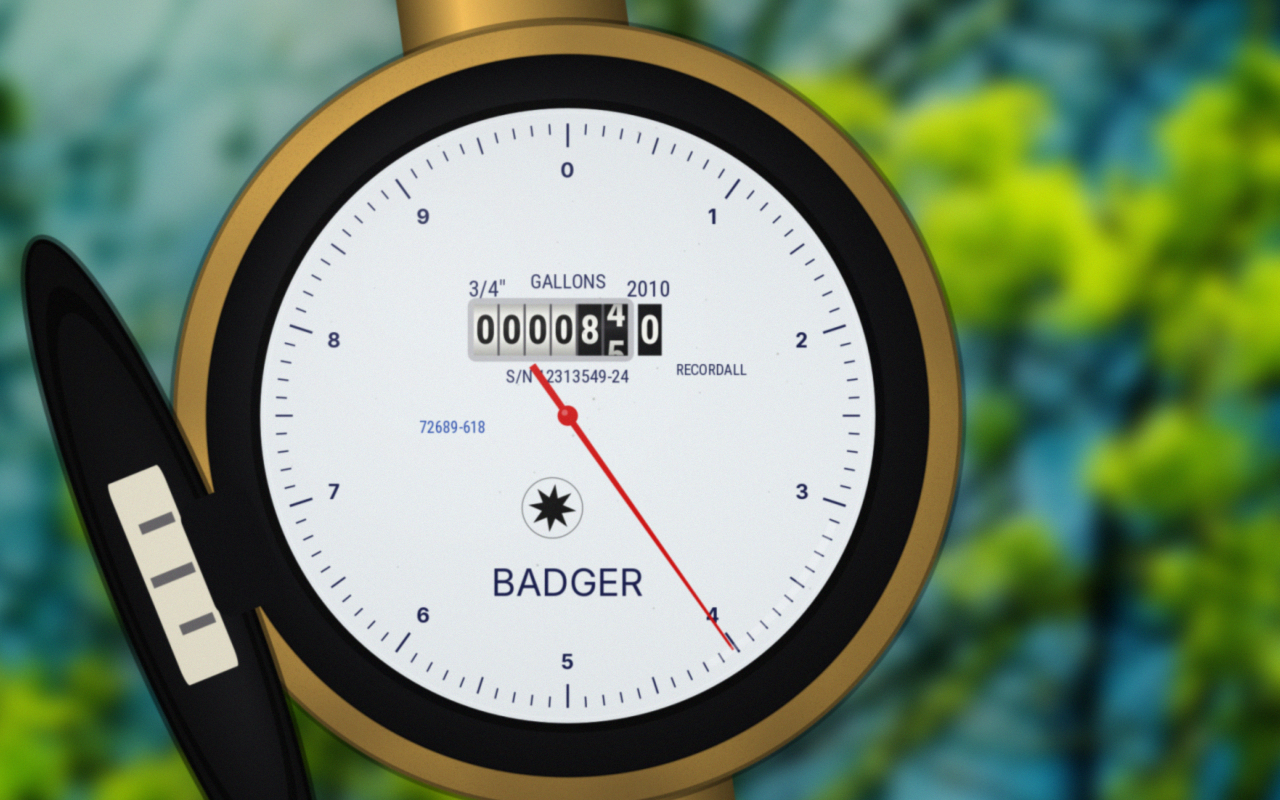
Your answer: 844.0 gal
